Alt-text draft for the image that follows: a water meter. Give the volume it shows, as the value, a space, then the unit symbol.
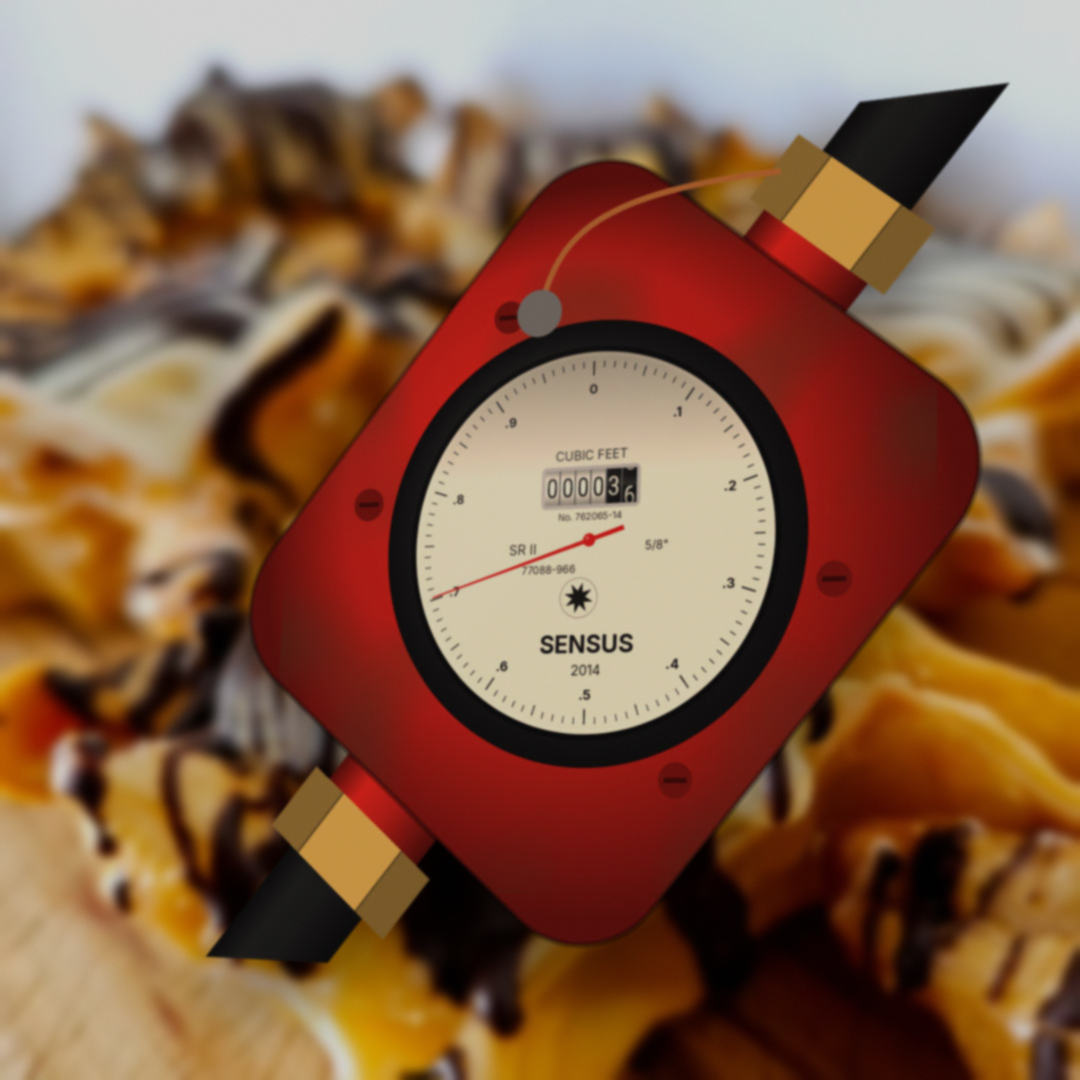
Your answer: 35.70 ft³
